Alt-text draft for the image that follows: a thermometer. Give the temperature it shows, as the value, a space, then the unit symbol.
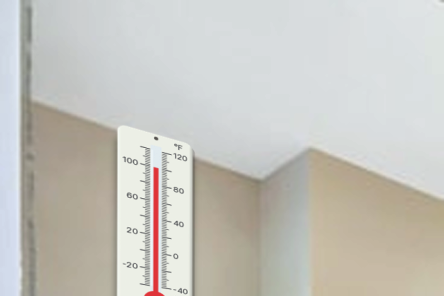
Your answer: 100 °F
